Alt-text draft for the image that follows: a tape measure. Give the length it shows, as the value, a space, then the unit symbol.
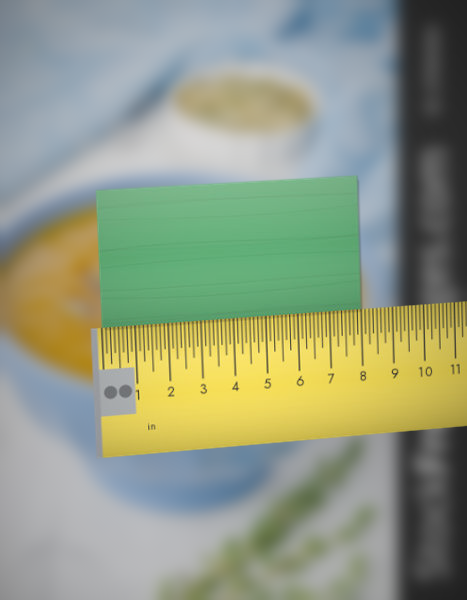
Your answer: 8 in
